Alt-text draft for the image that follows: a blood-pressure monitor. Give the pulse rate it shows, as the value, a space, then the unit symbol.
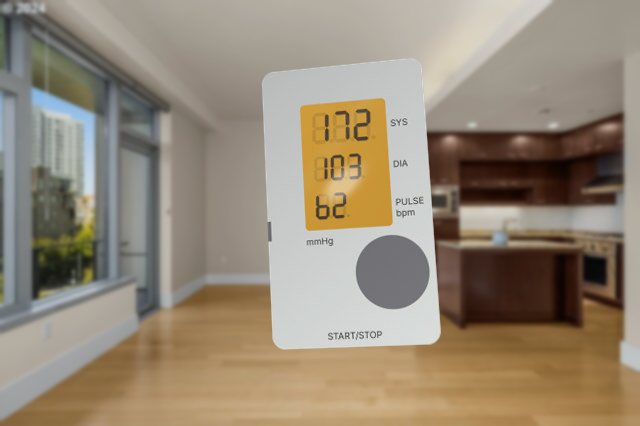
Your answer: 62 bpm
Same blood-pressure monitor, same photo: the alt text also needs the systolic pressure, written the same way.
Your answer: 172 mmHg
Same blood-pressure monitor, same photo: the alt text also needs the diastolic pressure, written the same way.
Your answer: 103 mmHg
